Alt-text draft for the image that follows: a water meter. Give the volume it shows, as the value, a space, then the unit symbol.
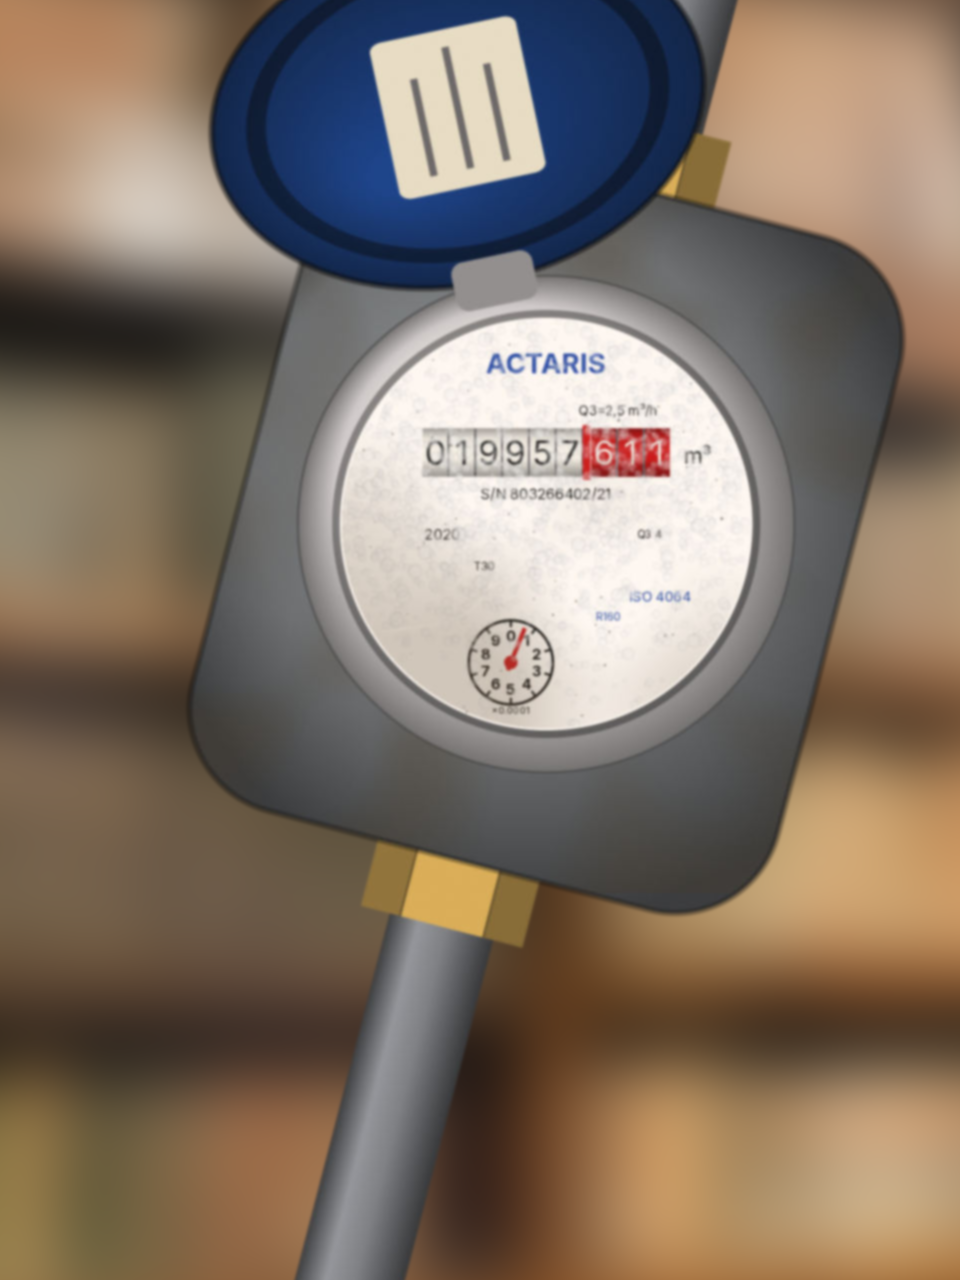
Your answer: 19957.6110 m³
